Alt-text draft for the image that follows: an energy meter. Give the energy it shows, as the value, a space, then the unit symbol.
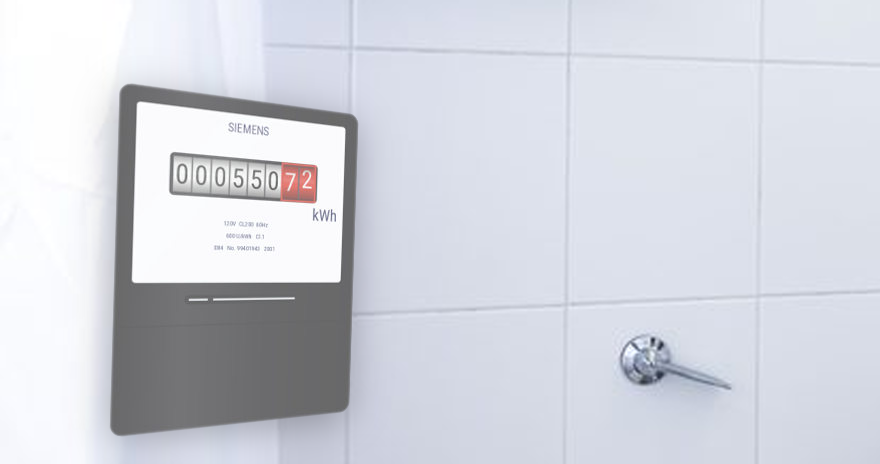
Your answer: 550.72 kWh
